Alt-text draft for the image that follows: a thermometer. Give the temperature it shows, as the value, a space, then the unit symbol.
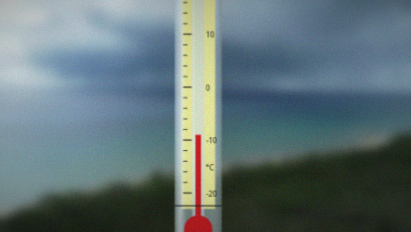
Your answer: -9 °C
